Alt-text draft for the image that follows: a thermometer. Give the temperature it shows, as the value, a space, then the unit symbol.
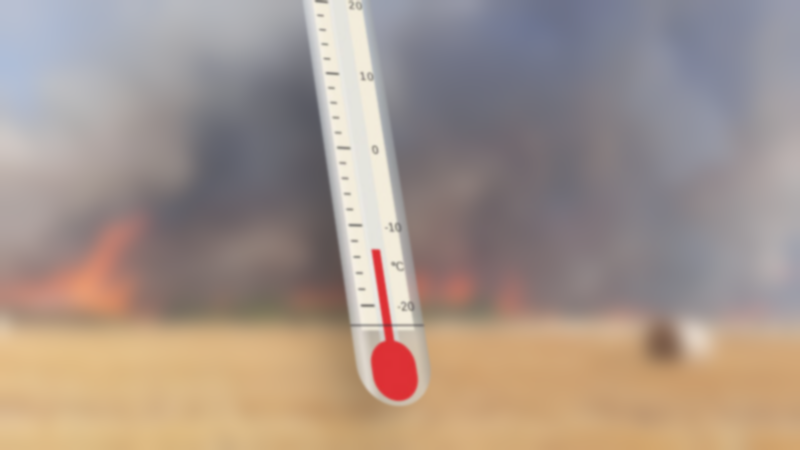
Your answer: -13 °C
